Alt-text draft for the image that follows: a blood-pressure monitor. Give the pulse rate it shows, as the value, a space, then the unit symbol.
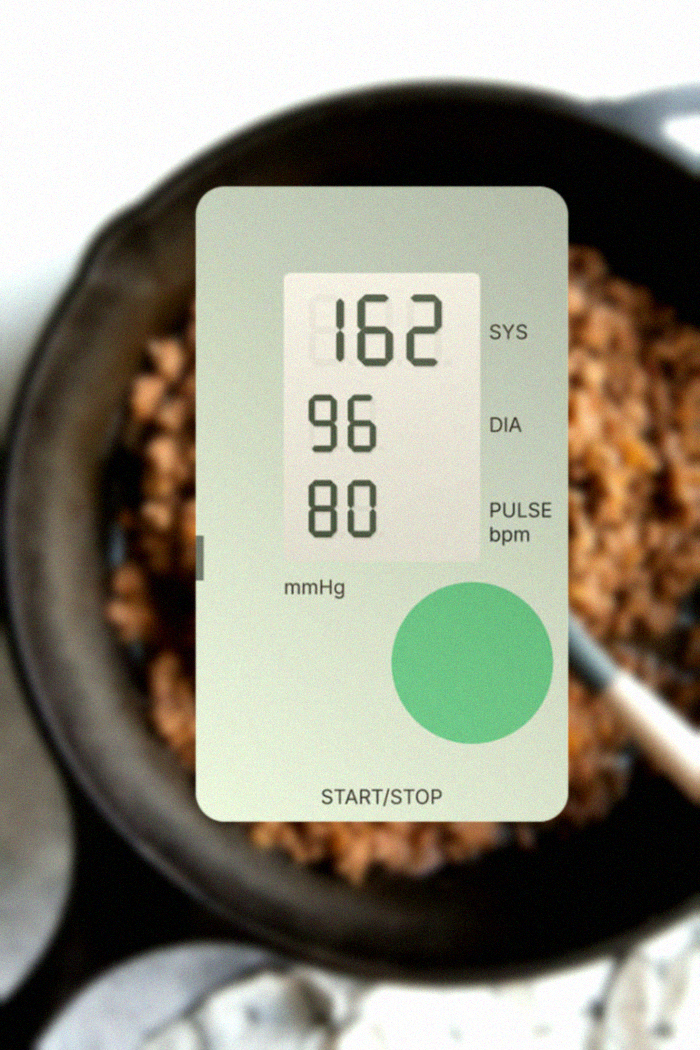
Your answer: 80 bpm
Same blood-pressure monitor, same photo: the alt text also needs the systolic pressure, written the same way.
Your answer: 162 mmHg
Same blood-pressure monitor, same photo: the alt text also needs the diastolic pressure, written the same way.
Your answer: 96 mmHg
